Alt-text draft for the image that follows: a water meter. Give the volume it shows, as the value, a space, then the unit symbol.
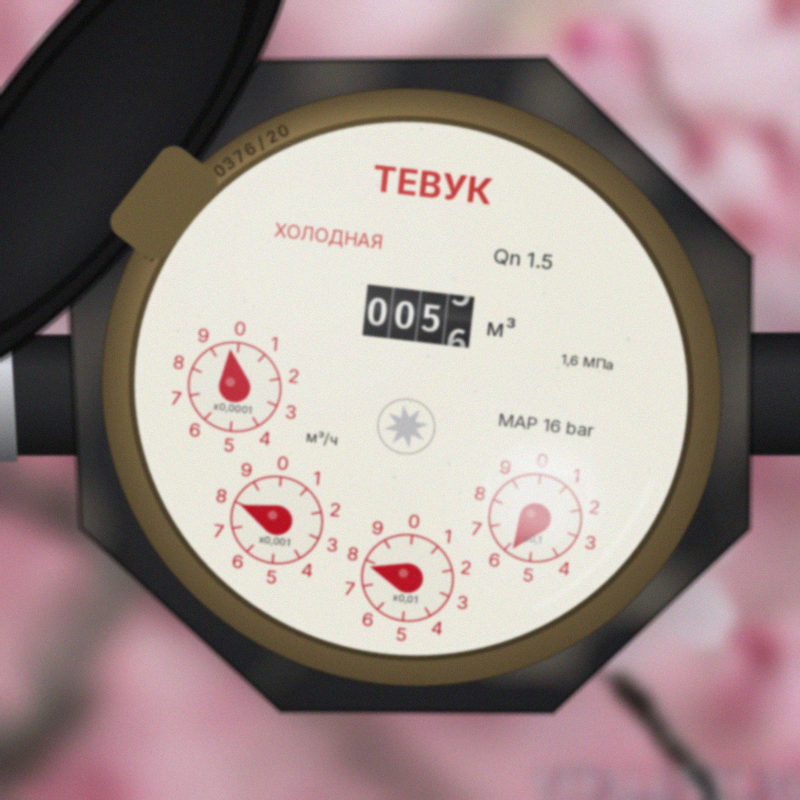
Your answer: 55.5779 m³
